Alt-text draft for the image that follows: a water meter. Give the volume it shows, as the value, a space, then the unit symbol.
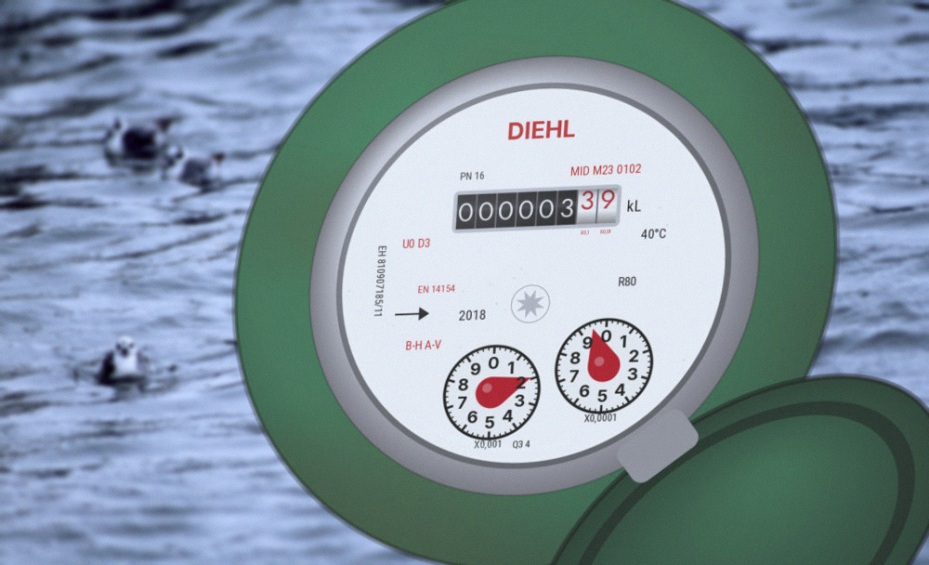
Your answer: 3.3919 kL
